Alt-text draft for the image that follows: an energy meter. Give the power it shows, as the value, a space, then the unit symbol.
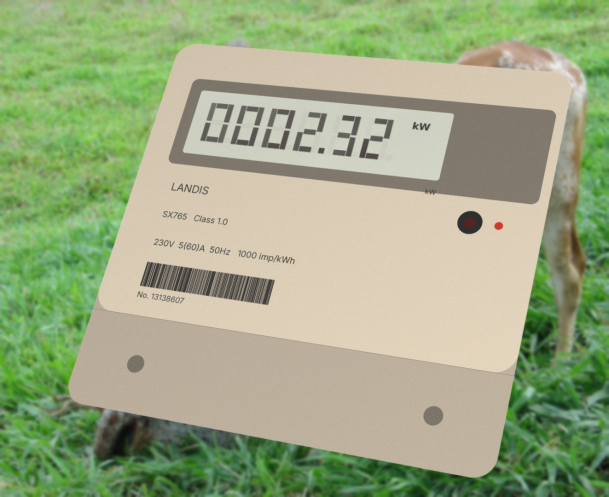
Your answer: 2.32 kW
